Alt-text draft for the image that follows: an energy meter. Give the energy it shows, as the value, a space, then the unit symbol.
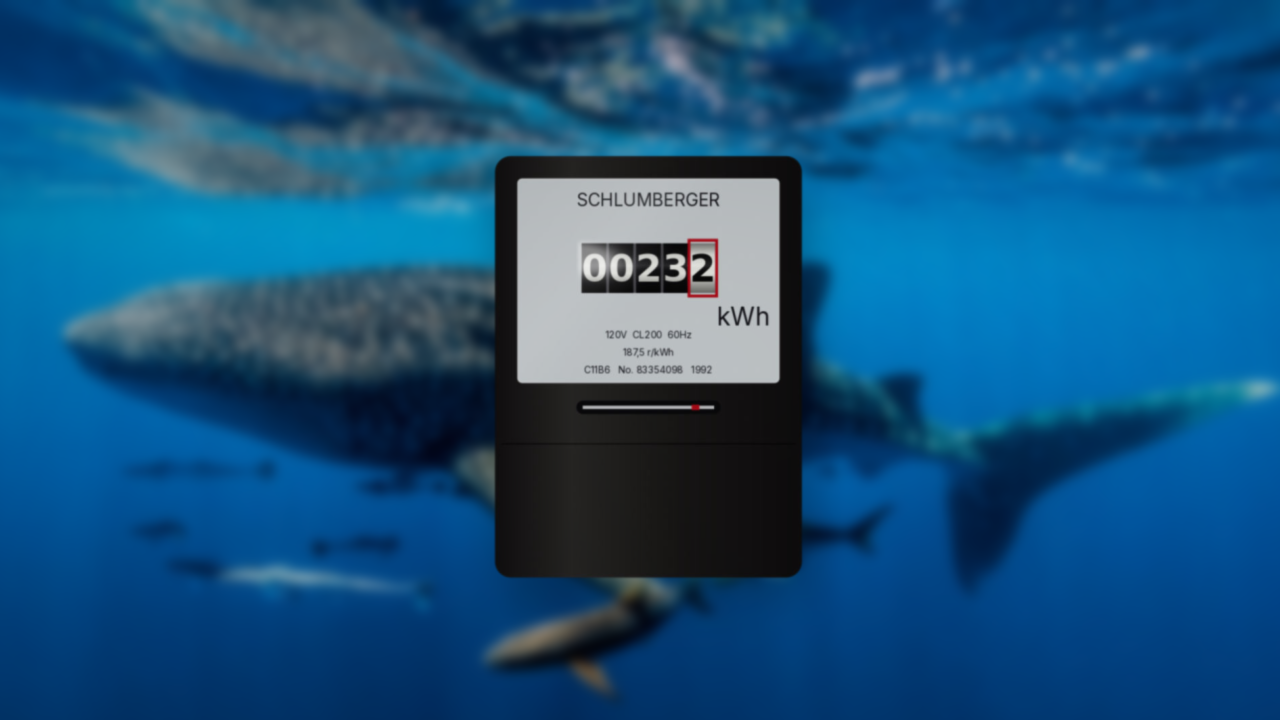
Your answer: 23.2 kWh
